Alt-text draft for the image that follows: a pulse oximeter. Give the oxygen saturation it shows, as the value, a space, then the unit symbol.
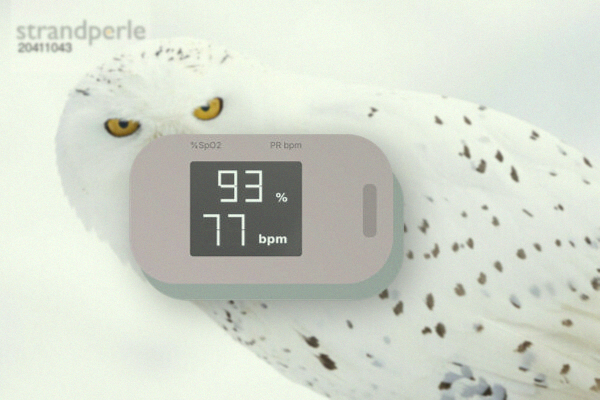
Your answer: 93 %
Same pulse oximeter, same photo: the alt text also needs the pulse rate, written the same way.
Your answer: 77 bpm
